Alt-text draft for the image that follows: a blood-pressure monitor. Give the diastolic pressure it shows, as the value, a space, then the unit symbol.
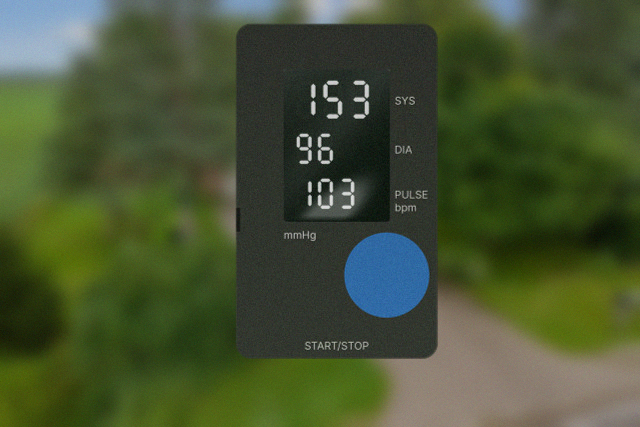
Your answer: 96 mmHg
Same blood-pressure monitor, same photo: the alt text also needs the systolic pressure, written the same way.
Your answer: 153 mmHg
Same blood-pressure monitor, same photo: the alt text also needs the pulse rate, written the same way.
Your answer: 103 bpm
